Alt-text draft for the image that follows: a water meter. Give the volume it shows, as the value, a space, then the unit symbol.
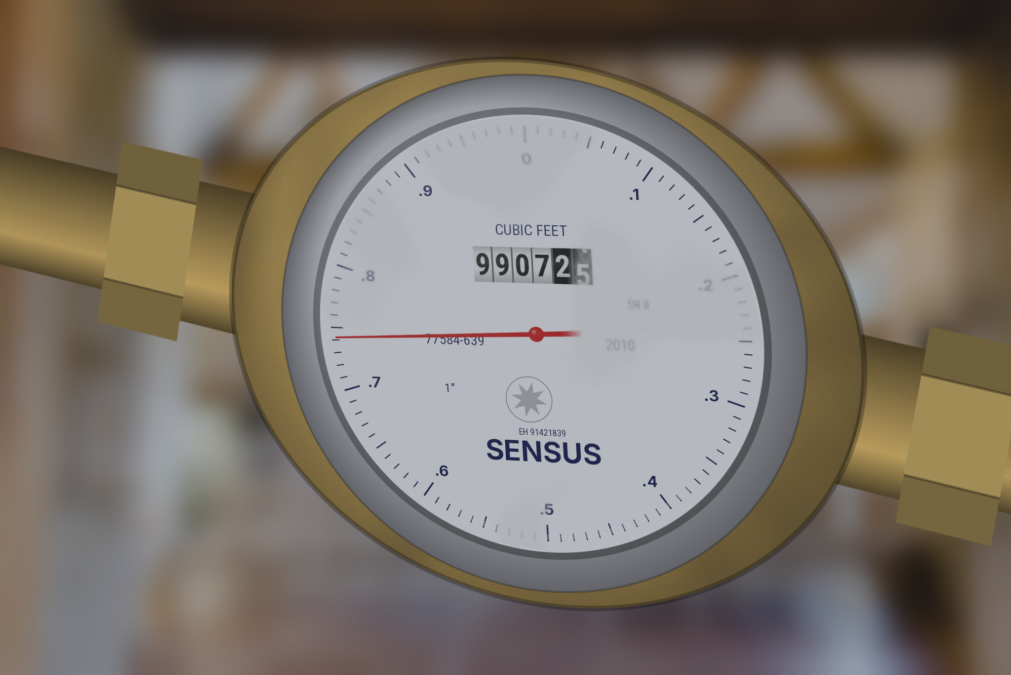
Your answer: 990724.74 ft³
